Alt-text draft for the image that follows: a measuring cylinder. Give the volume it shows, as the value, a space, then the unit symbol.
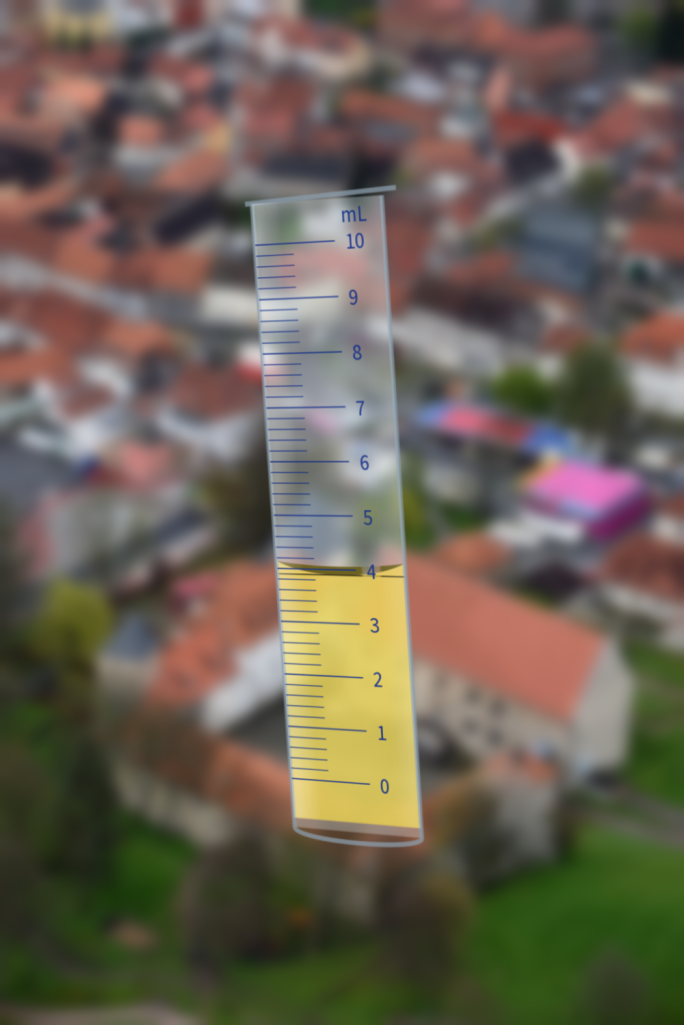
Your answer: 3.9 mL
